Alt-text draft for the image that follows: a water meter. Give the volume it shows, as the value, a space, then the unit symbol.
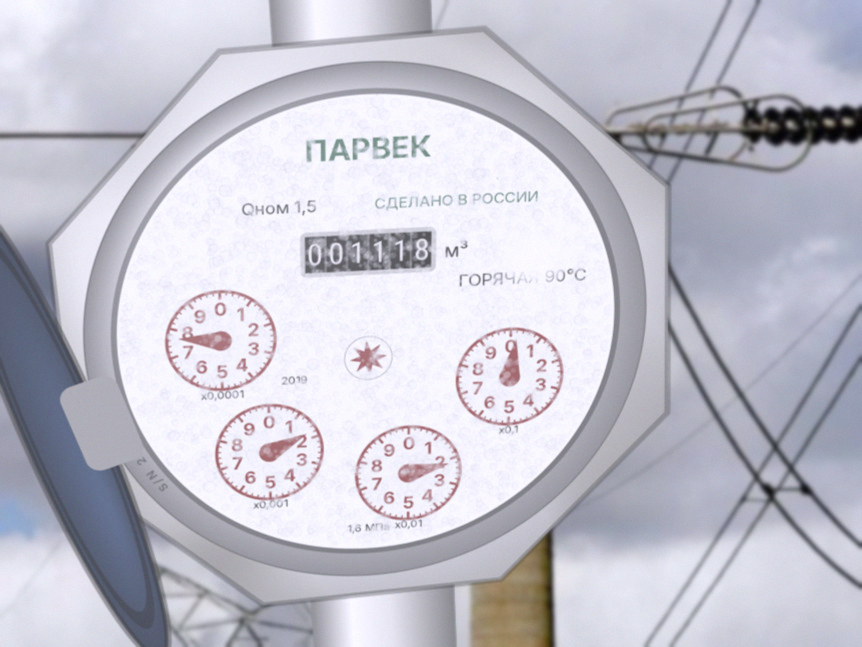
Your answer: 1118.0217 m³
